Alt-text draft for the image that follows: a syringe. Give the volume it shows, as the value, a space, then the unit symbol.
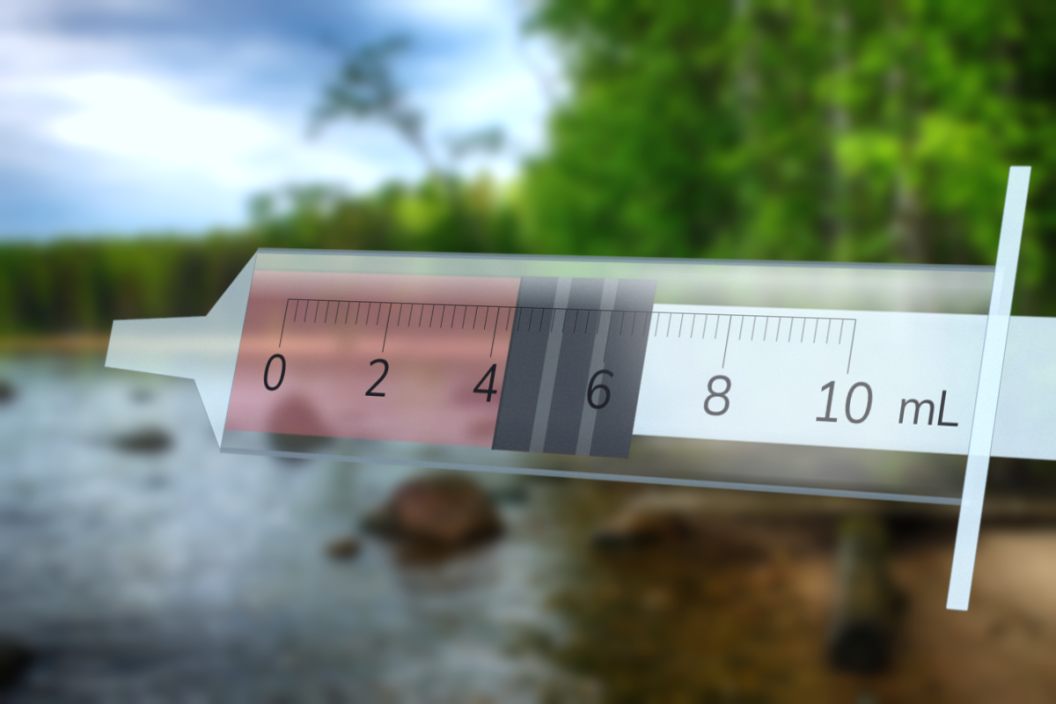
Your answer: 4.3 mL
